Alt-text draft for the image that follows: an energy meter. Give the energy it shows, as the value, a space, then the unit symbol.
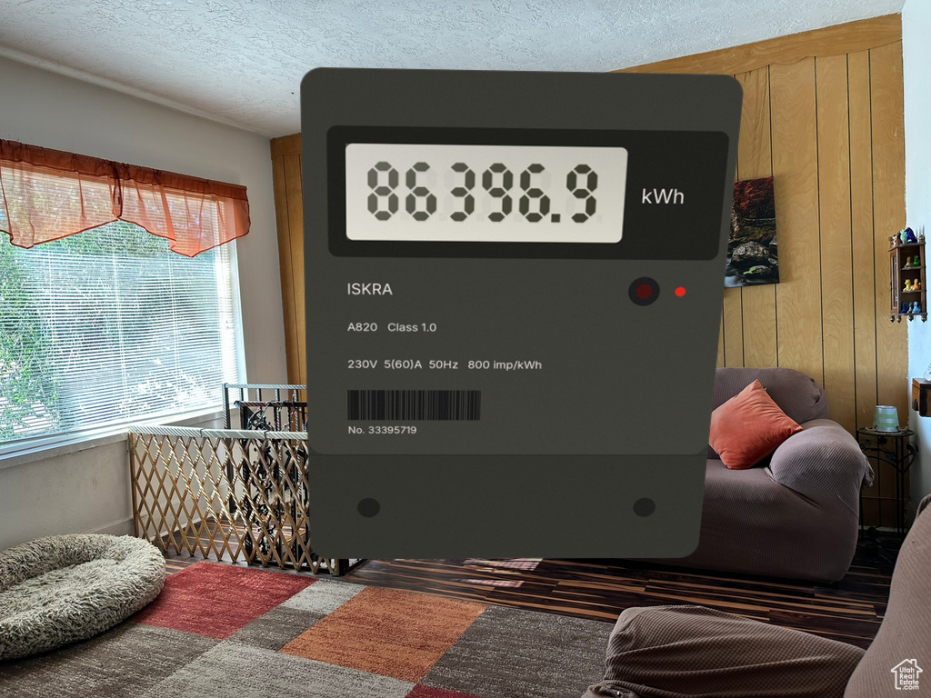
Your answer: 86396.9 kWh
